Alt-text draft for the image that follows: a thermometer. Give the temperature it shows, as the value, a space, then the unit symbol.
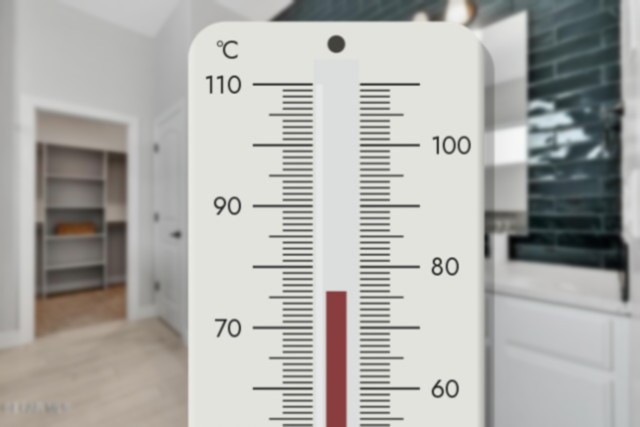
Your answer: 76 °C
